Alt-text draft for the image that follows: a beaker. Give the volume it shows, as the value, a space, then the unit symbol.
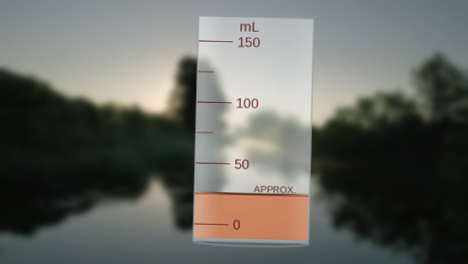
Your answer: 25 mL
